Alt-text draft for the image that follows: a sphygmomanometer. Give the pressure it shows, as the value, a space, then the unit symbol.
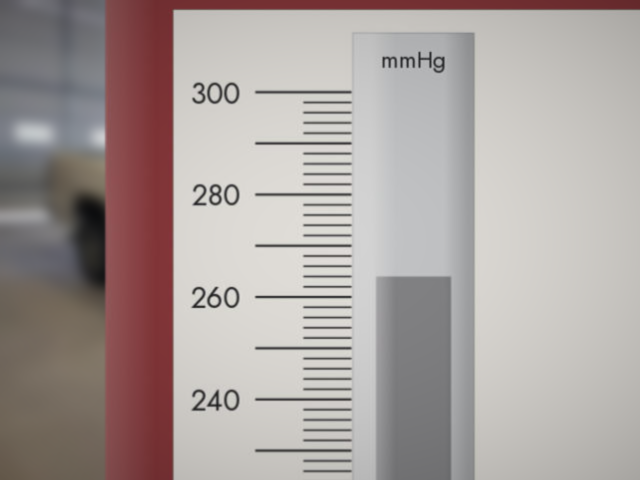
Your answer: 264 mmHg
